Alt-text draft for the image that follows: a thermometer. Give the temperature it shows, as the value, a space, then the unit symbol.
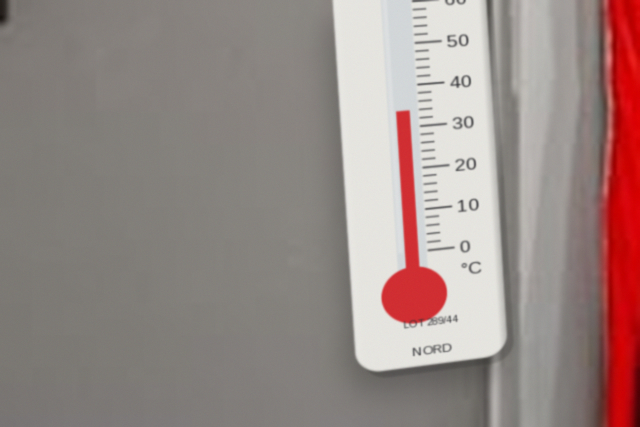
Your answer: 34 °C
